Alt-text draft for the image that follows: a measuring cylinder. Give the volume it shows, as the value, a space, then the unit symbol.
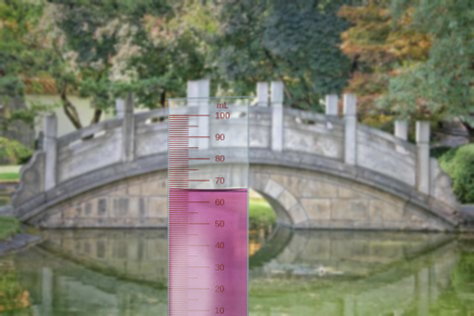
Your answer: 65 mL
